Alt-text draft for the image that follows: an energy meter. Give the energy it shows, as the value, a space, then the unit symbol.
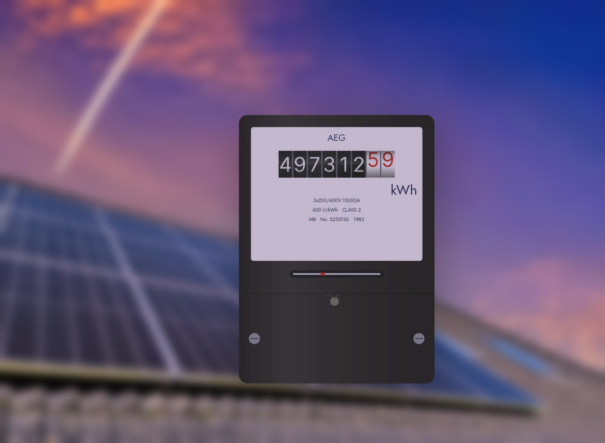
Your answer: 497312.59 kWh
